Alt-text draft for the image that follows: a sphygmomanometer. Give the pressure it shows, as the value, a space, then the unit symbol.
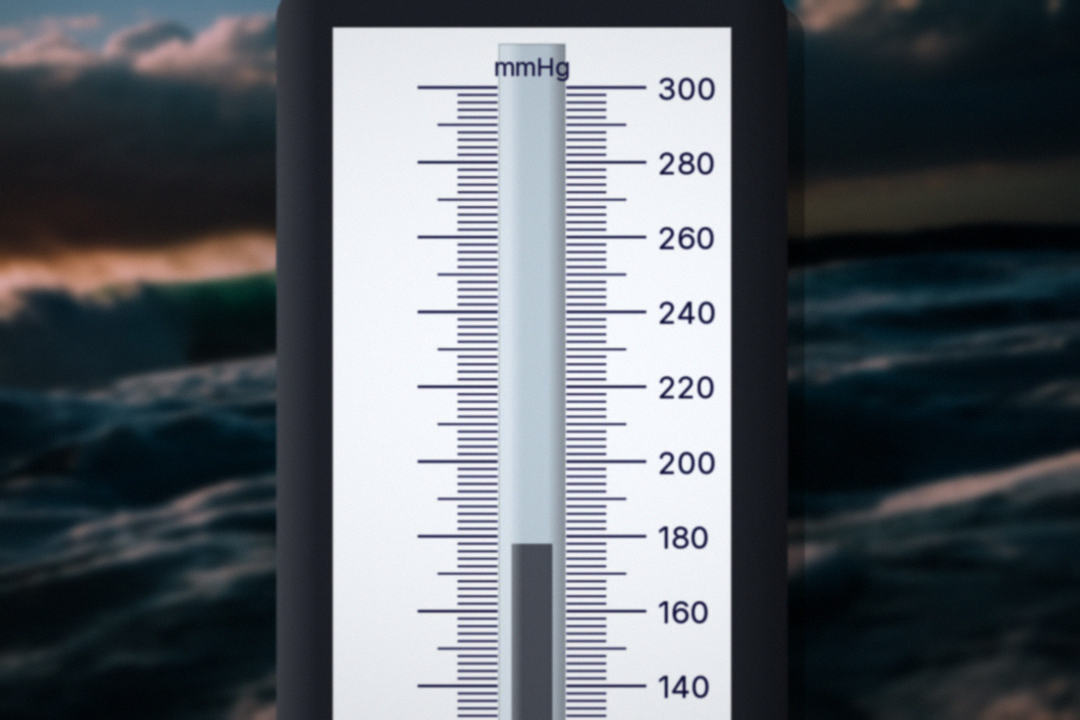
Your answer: 178 mmHg
